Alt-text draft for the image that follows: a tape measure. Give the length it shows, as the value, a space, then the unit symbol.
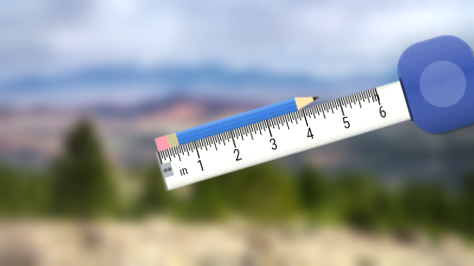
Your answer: 4.5 in
